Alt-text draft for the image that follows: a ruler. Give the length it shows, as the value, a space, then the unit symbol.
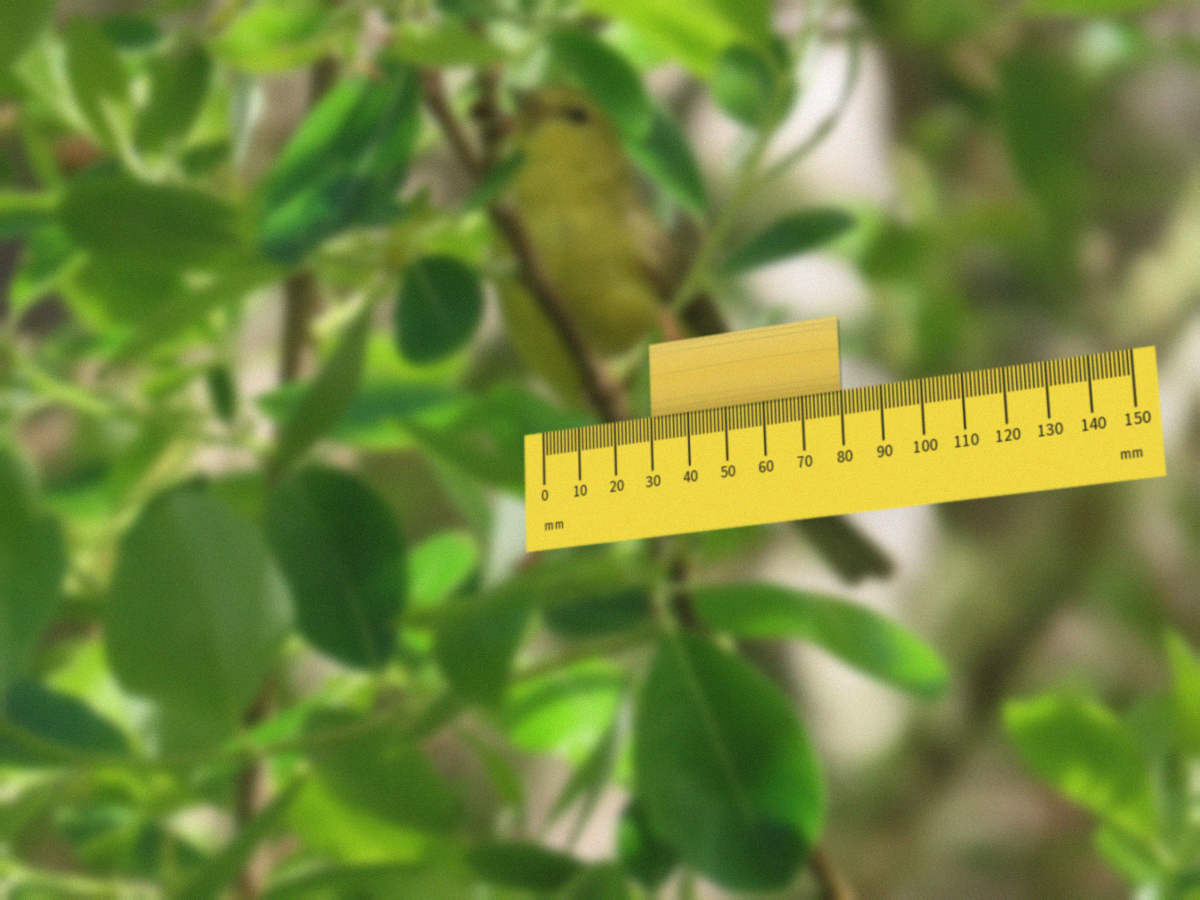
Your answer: 50 mm
